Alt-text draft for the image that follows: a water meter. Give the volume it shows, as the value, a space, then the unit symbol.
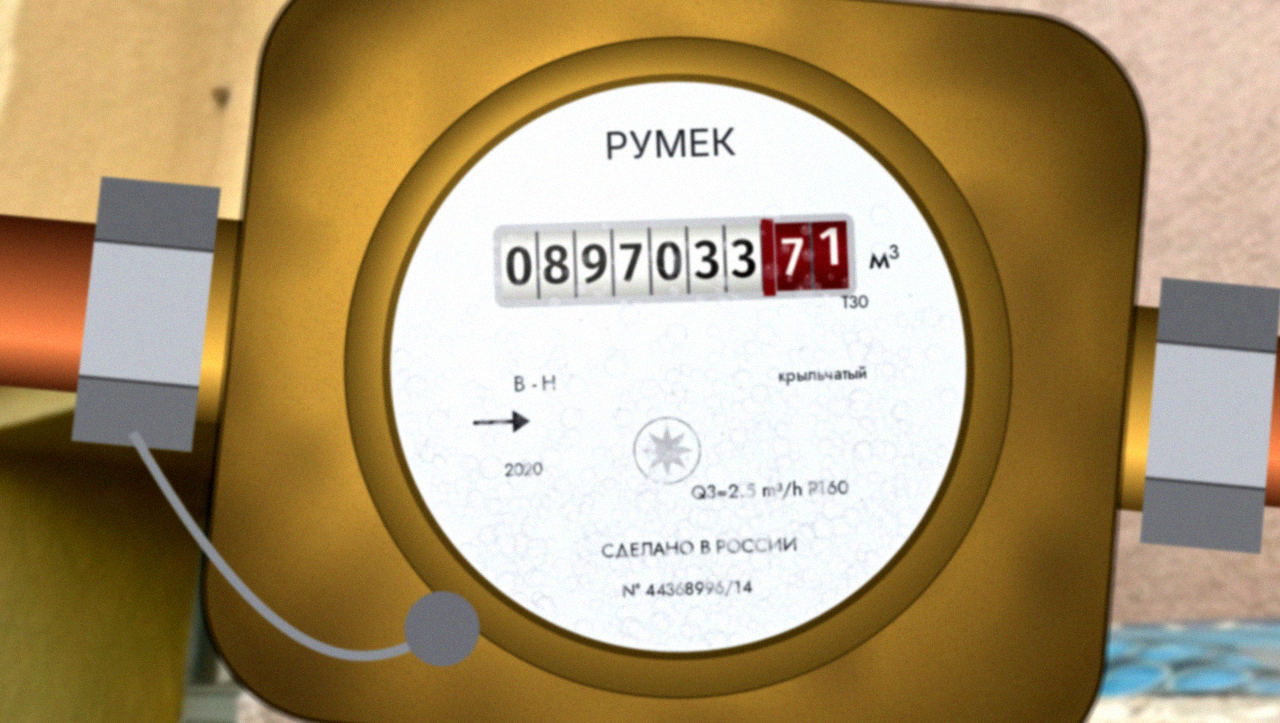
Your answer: 897033.71 m³
